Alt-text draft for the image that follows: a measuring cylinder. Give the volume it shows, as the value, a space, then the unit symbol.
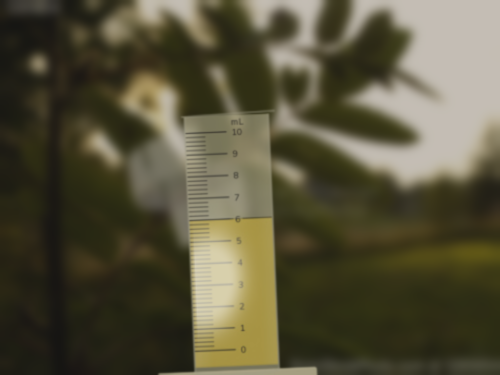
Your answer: 6 mL
